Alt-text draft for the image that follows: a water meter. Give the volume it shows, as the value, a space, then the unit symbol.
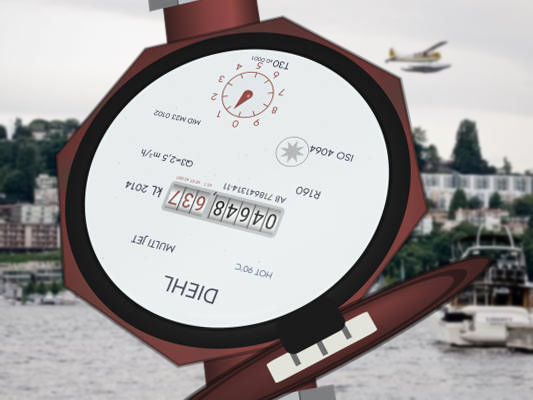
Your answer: 4648.6370 kL
